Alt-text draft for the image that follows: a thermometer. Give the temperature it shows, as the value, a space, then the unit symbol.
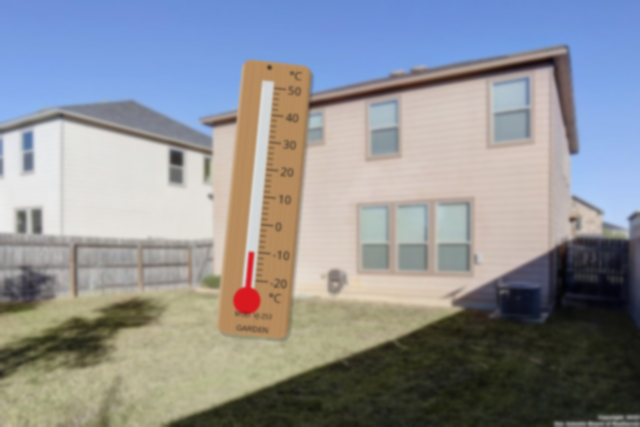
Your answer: -10 °C
